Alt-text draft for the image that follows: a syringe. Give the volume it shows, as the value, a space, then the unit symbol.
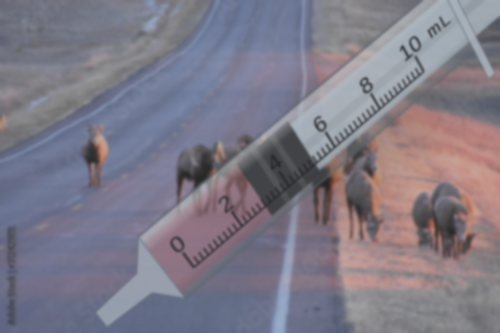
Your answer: 3 mL
